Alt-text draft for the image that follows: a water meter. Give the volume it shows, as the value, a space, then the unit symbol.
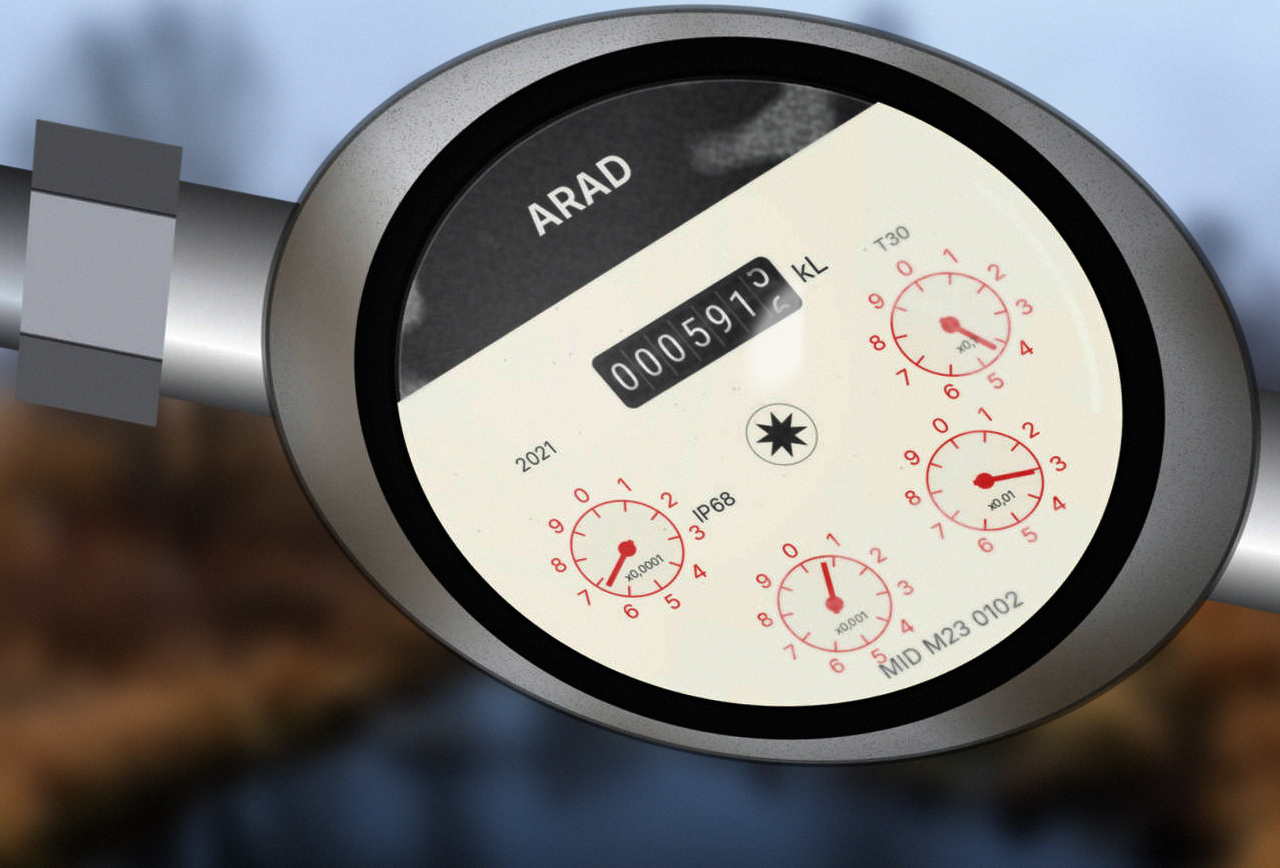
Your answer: 5915.4306 kL
